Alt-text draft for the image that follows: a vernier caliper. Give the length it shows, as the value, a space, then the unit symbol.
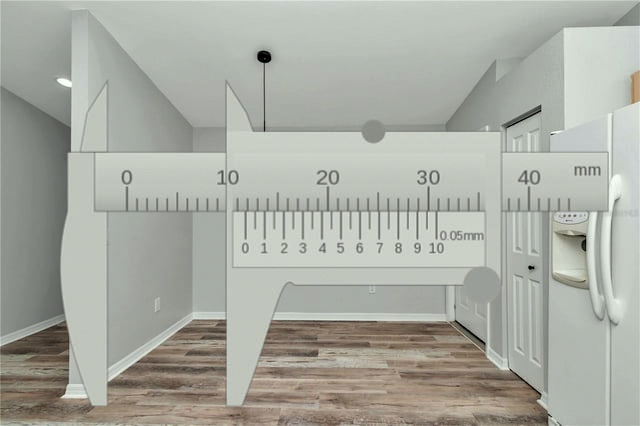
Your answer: 11.8 mm
